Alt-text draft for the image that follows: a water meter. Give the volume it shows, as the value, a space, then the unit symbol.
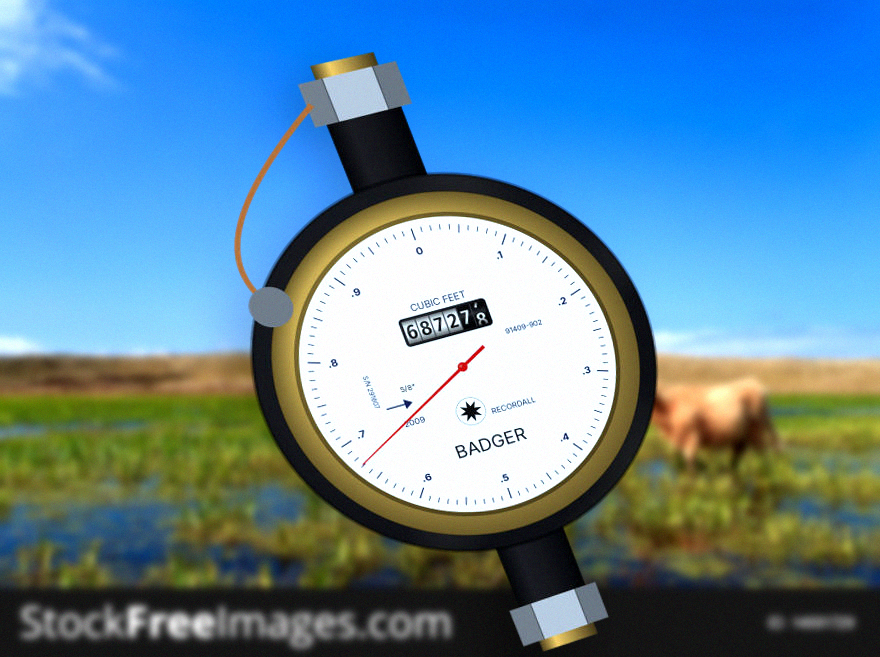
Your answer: 687277.67 ft³
